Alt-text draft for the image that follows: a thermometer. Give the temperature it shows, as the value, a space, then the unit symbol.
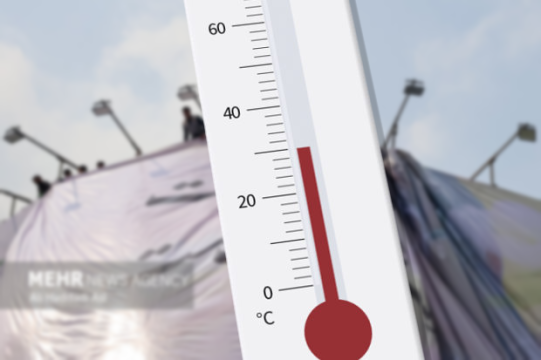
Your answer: 30 °C
